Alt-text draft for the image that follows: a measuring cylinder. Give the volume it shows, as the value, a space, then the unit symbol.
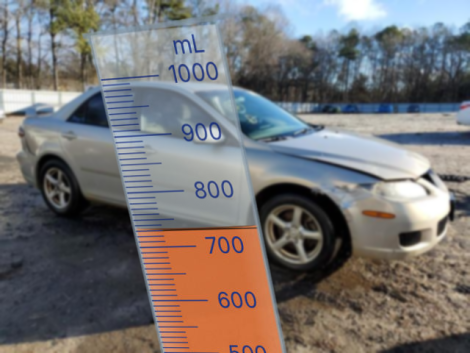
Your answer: 730 mL
